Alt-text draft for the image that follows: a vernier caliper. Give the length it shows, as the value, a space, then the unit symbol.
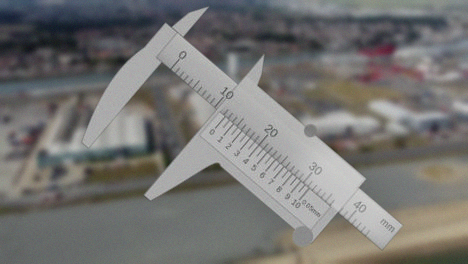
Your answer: 12.4 mm
